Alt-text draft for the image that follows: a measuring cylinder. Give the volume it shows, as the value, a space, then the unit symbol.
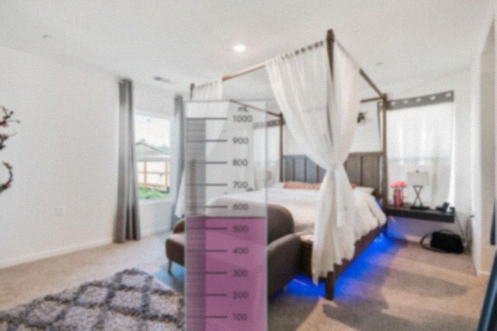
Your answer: 550 mL
